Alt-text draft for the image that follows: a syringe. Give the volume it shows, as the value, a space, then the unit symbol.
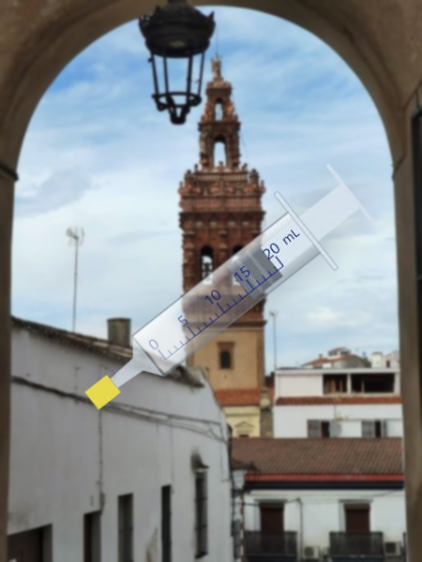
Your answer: 14 mL
